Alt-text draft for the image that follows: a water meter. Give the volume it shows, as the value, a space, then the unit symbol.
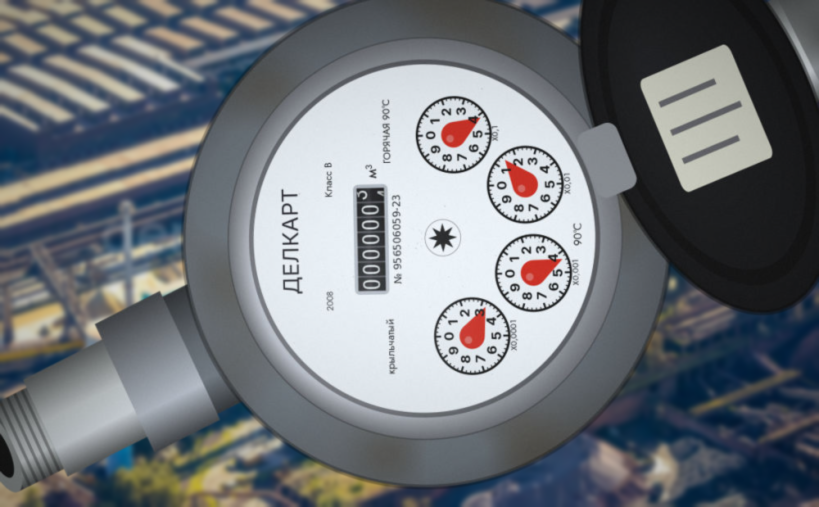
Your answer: 3.4143 m³
